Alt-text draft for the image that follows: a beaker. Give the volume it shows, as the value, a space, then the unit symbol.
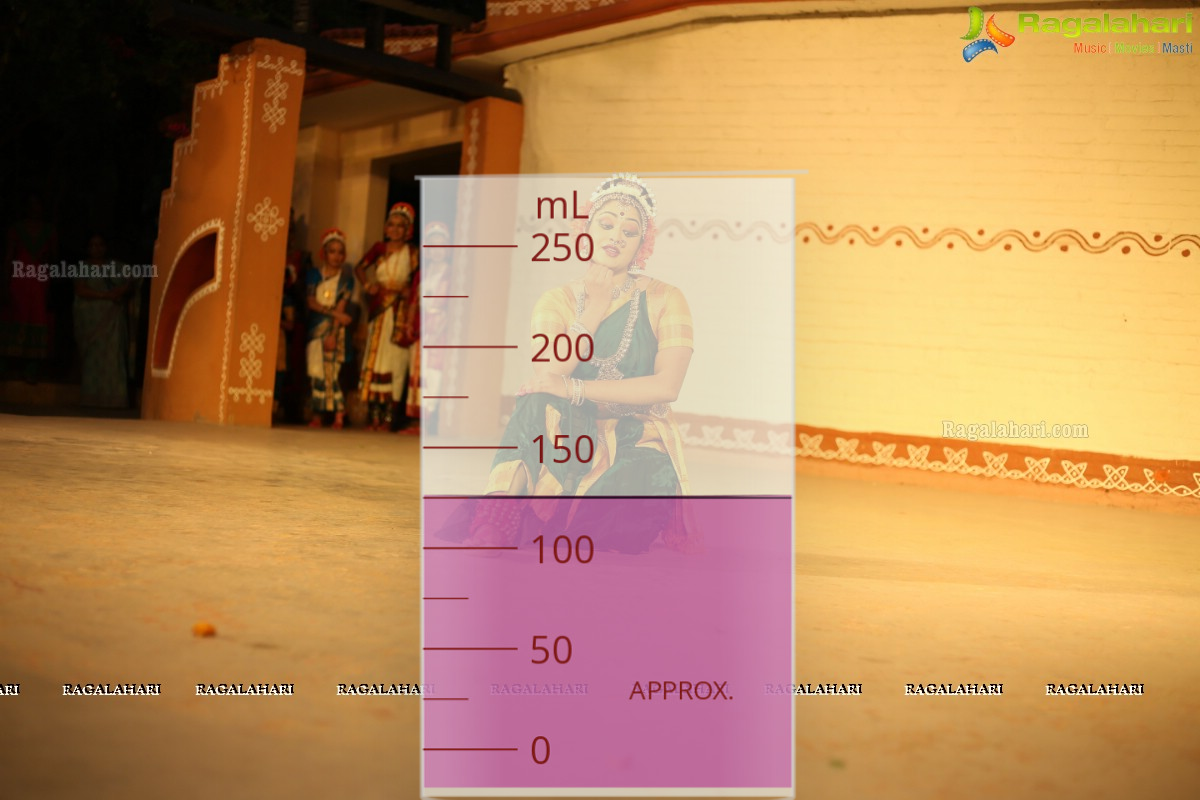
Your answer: 125 mL
